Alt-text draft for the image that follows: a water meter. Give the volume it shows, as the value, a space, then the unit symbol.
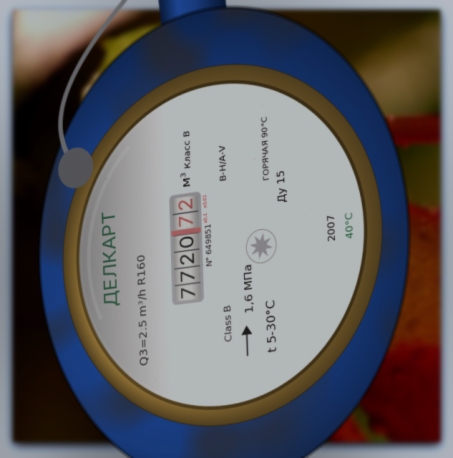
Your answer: 7720.72 m³
